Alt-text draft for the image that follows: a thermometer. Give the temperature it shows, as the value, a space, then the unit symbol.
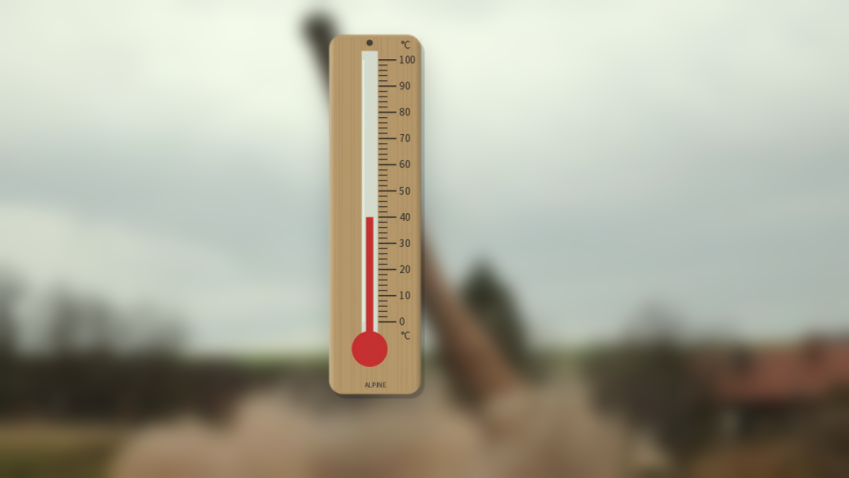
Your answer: 40 °C
